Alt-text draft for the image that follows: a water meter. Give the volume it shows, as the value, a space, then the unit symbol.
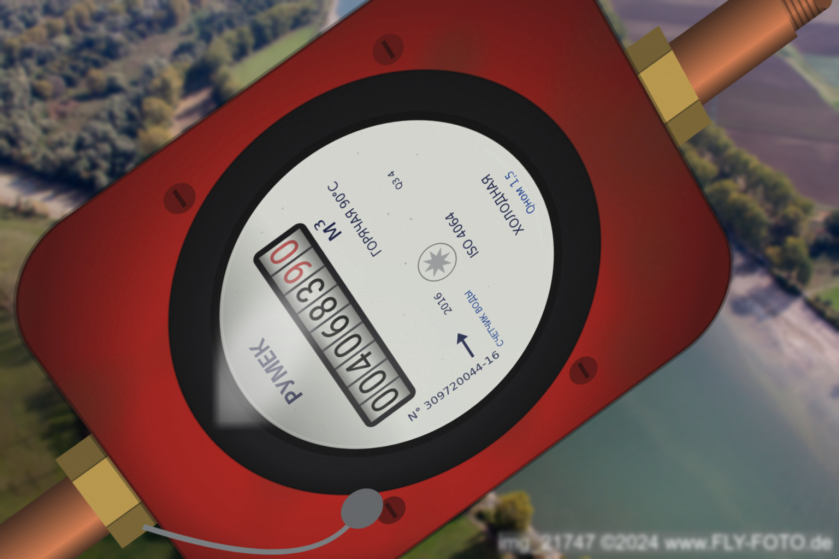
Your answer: 40683.90 m³
